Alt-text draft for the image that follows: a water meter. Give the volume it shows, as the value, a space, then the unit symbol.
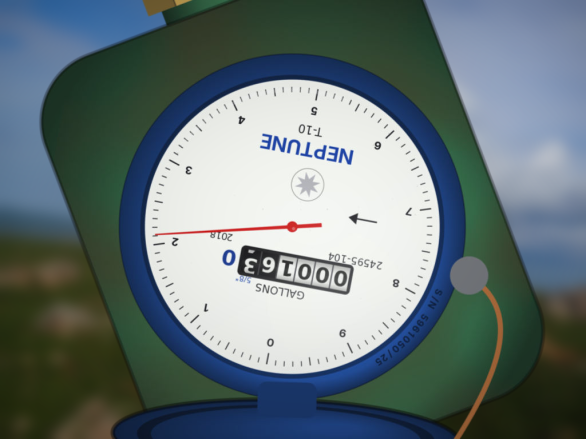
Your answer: 1632.1 gal
